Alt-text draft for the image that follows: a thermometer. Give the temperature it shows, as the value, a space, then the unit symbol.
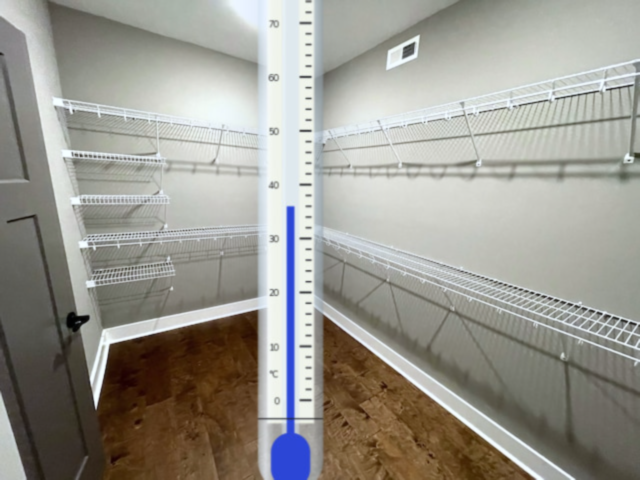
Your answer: 36 °C
